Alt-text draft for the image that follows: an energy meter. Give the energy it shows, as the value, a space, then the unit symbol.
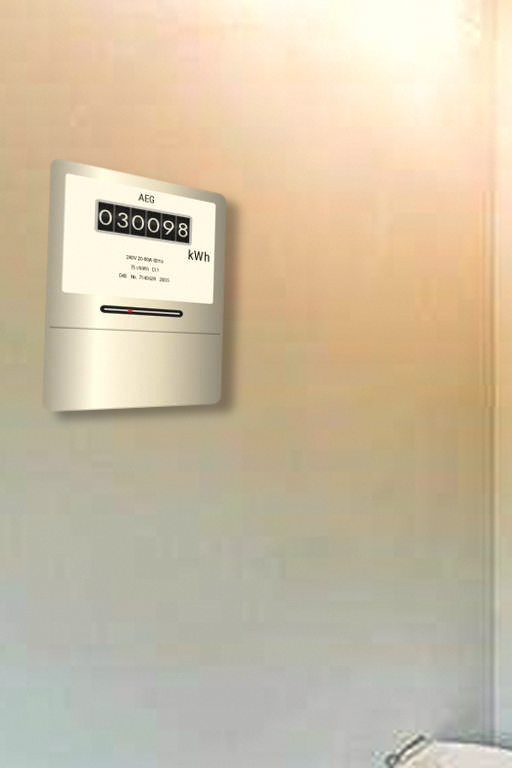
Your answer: 30098 kWh
